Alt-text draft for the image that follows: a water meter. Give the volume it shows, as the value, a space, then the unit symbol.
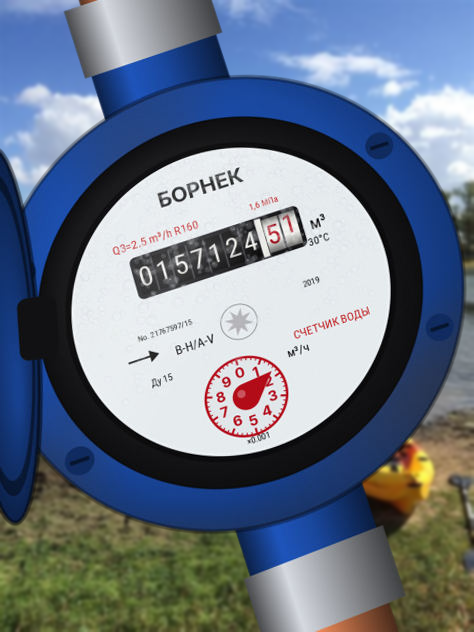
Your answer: 157124.511 m³
